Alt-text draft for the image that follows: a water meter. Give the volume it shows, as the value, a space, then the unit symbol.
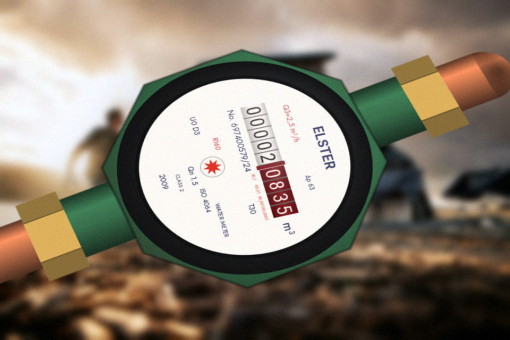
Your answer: 2.0835 m³
